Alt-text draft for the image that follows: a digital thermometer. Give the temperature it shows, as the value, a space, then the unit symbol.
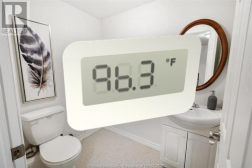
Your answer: 96.3 °F
